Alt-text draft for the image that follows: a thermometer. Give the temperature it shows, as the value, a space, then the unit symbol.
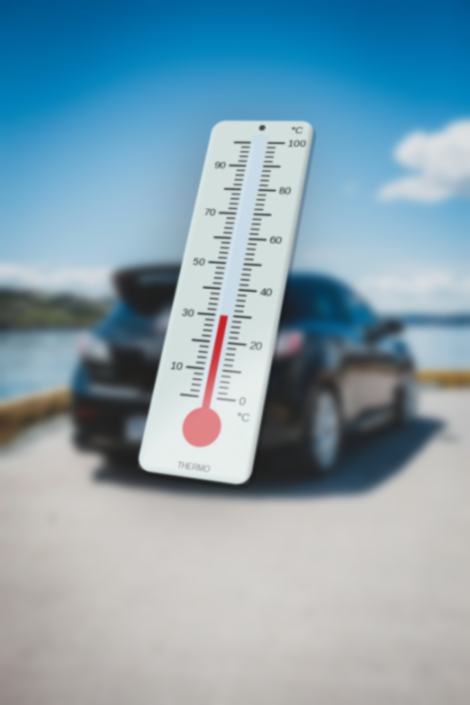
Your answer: 30 °C
